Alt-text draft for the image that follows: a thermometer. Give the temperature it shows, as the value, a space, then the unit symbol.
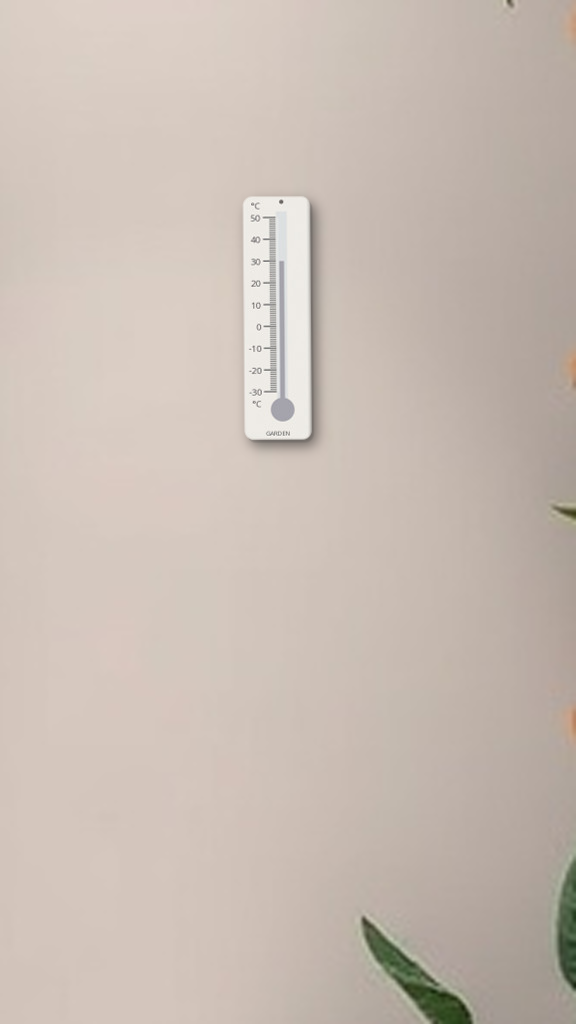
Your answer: 30 °C
